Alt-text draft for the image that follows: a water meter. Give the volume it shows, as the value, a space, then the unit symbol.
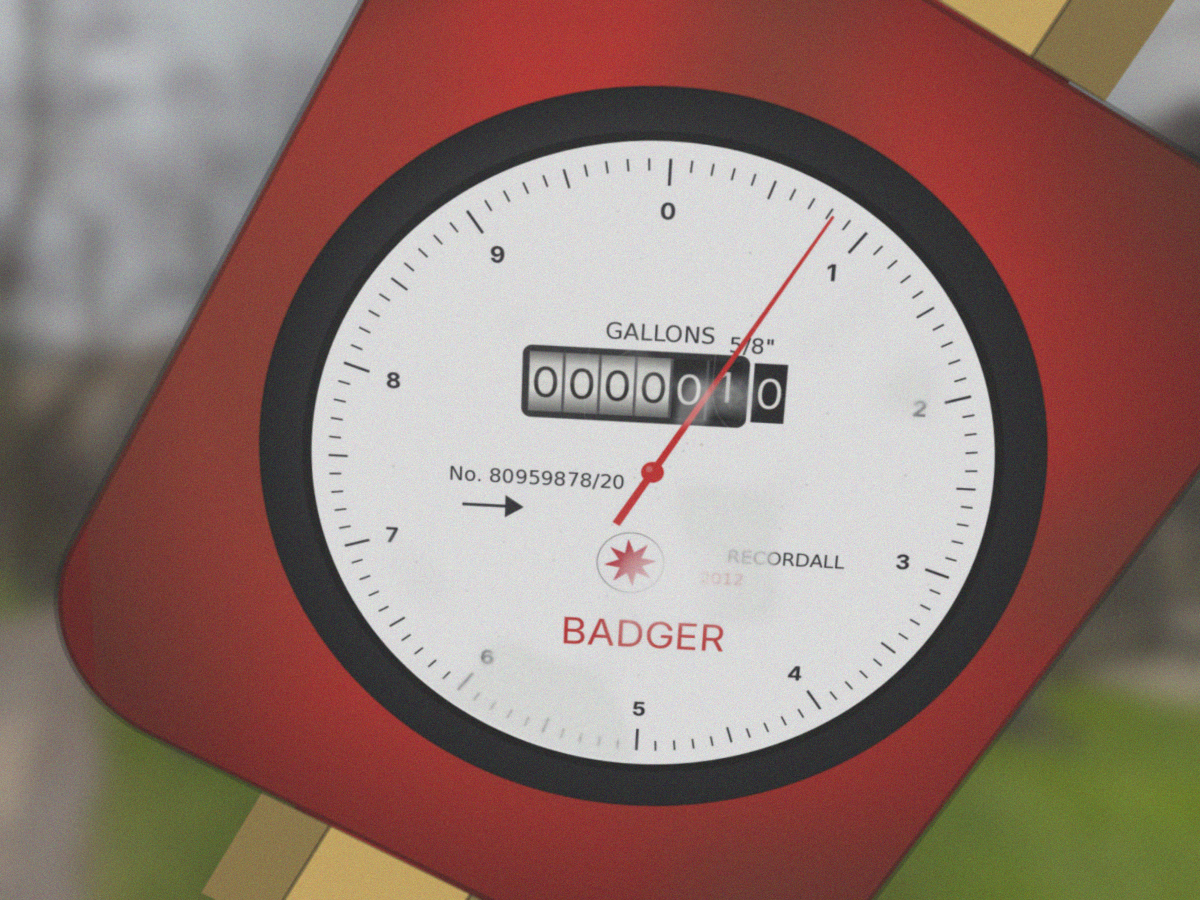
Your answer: 10.8 gal
